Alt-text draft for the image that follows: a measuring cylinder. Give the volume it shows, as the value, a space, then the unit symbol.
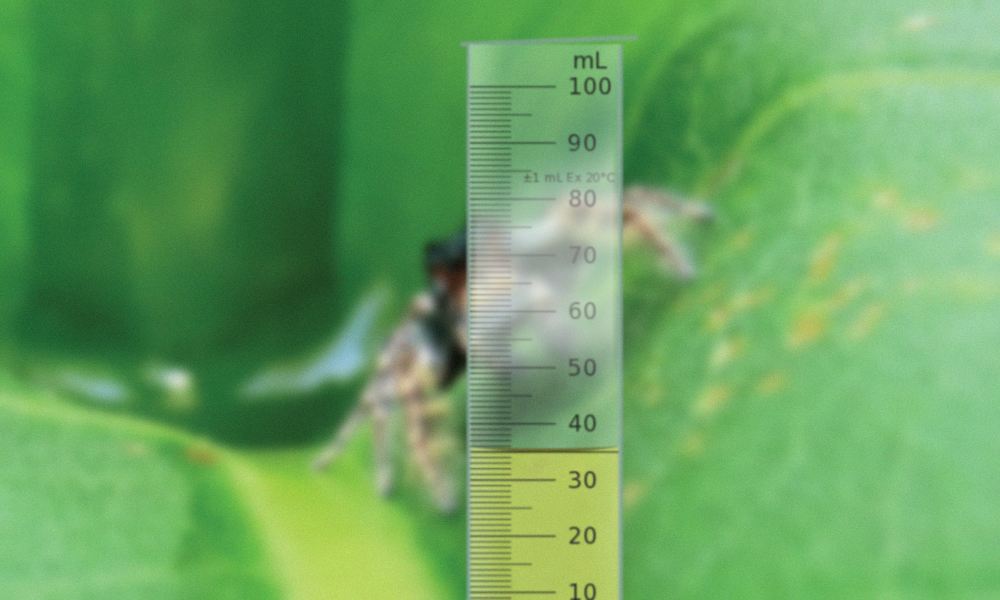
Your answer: 35 mL
